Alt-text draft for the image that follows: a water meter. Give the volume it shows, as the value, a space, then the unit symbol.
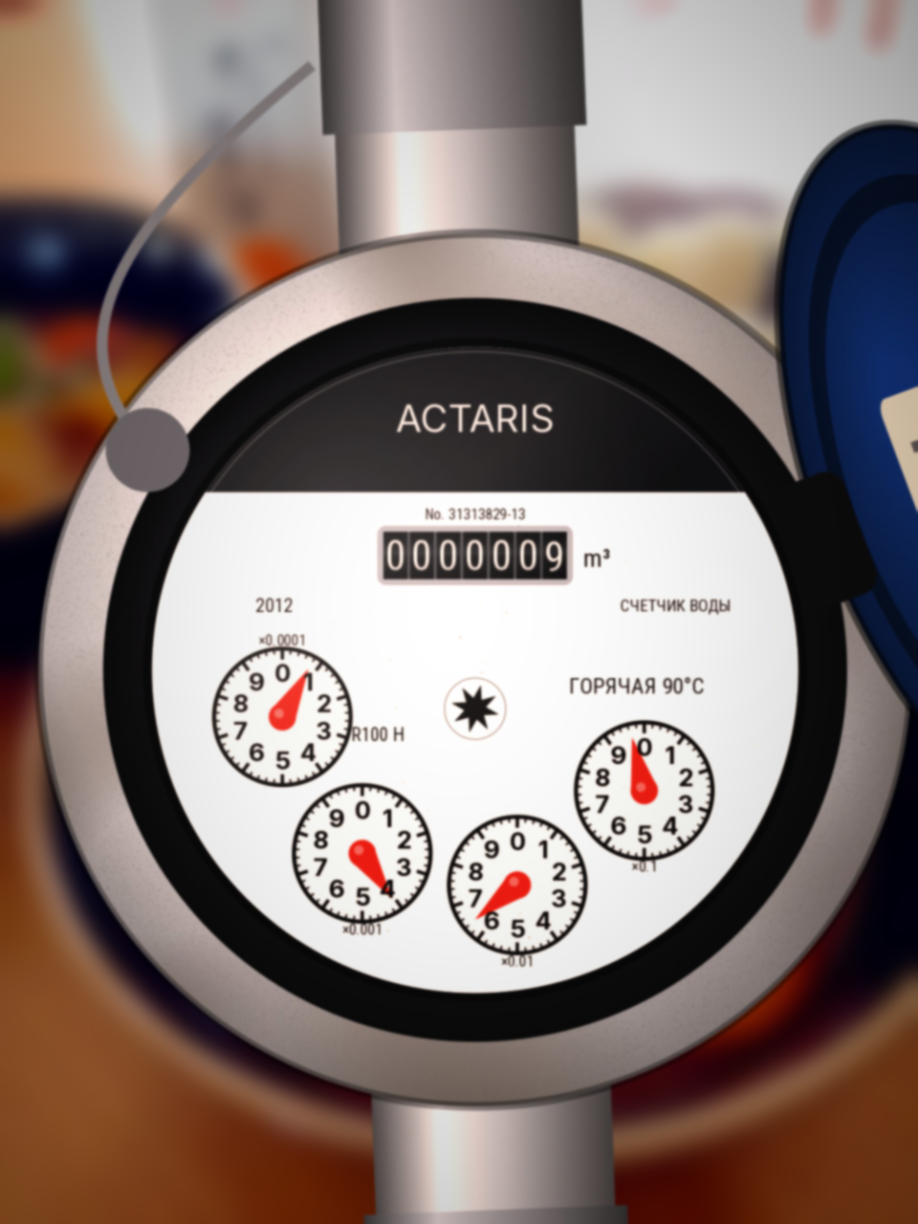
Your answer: 8.9640 m³
